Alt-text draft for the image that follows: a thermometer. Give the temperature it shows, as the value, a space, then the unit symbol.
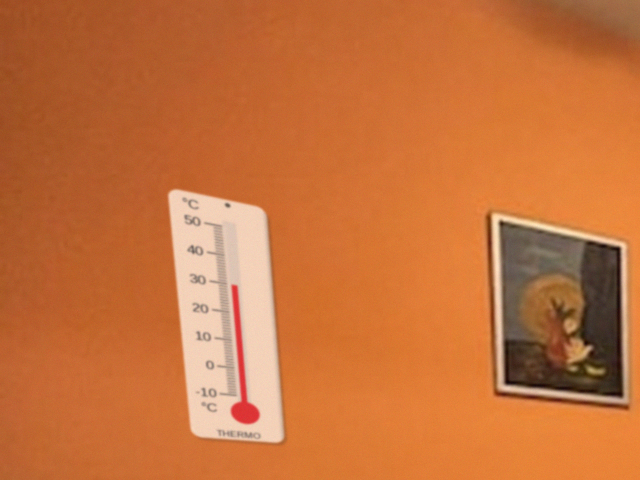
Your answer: 30 °C
